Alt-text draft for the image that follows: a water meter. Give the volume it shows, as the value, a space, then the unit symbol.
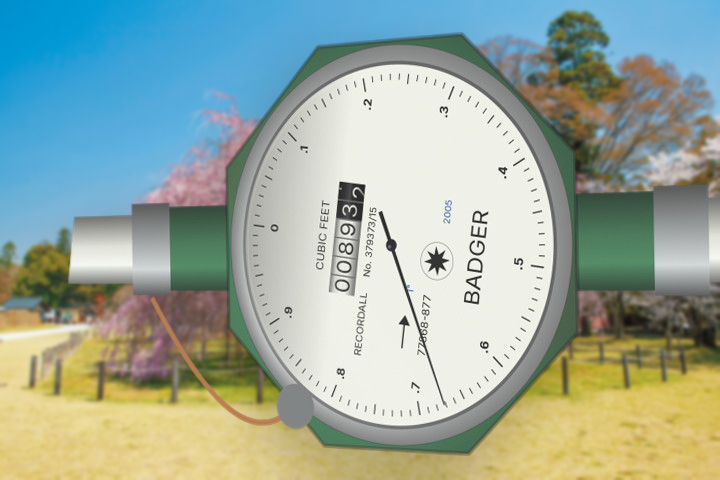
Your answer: 8931.67 ft³
